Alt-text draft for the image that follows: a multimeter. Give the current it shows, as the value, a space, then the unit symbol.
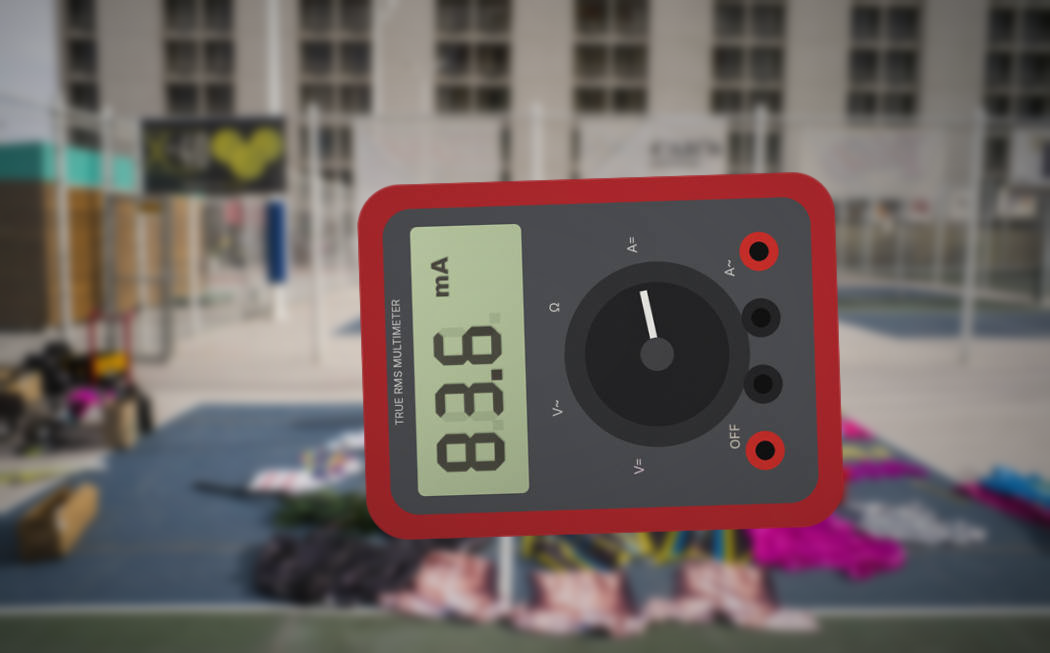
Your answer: 83.6 mA
